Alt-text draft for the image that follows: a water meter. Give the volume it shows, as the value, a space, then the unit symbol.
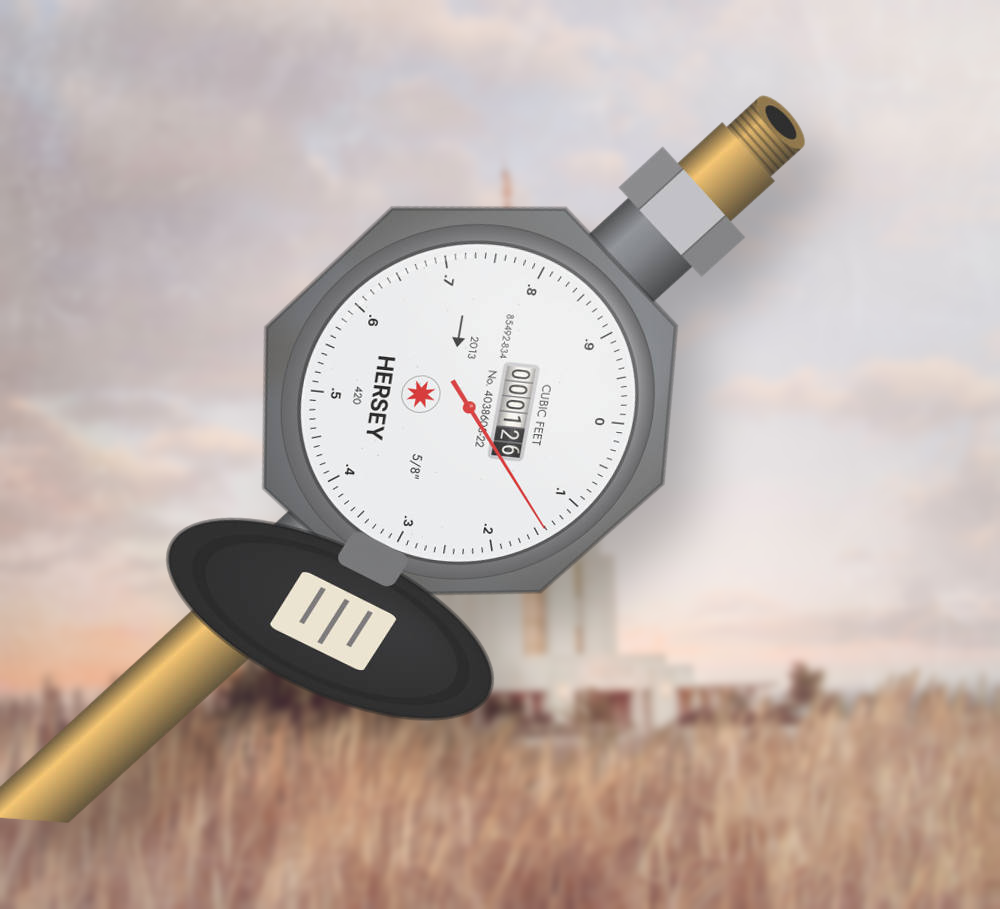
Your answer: 126.14 ft³
